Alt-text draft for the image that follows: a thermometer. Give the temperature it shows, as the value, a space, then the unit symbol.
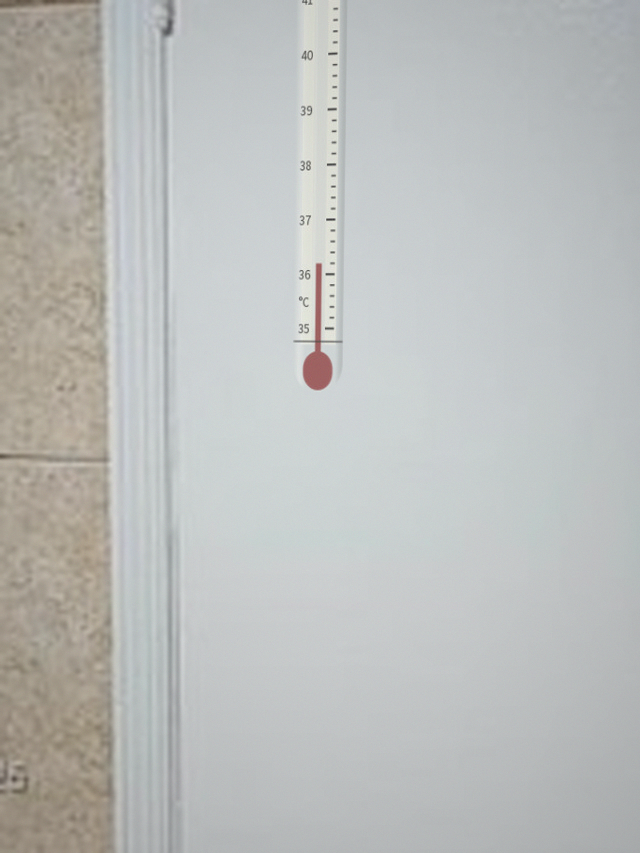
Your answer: 36.2 °C
